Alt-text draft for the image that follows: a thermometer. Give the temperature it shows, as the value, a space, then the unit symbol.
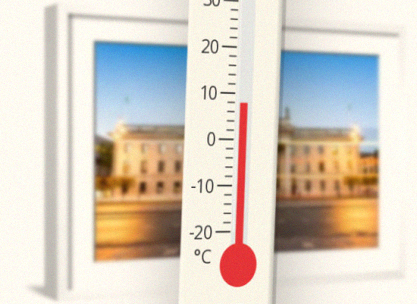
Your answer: 8 °C
